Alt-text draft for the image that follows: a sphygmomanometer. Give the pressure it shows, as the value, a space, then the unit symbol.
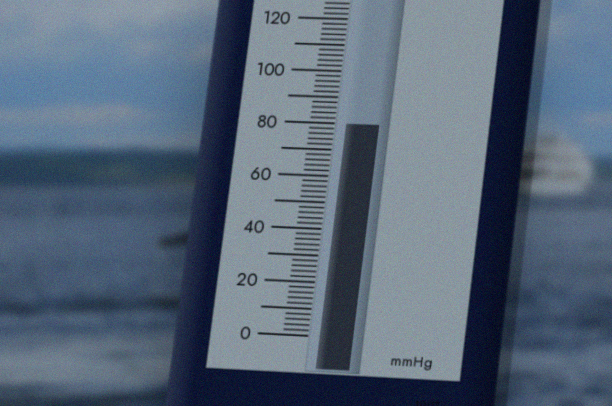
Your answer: 80 mmHg
